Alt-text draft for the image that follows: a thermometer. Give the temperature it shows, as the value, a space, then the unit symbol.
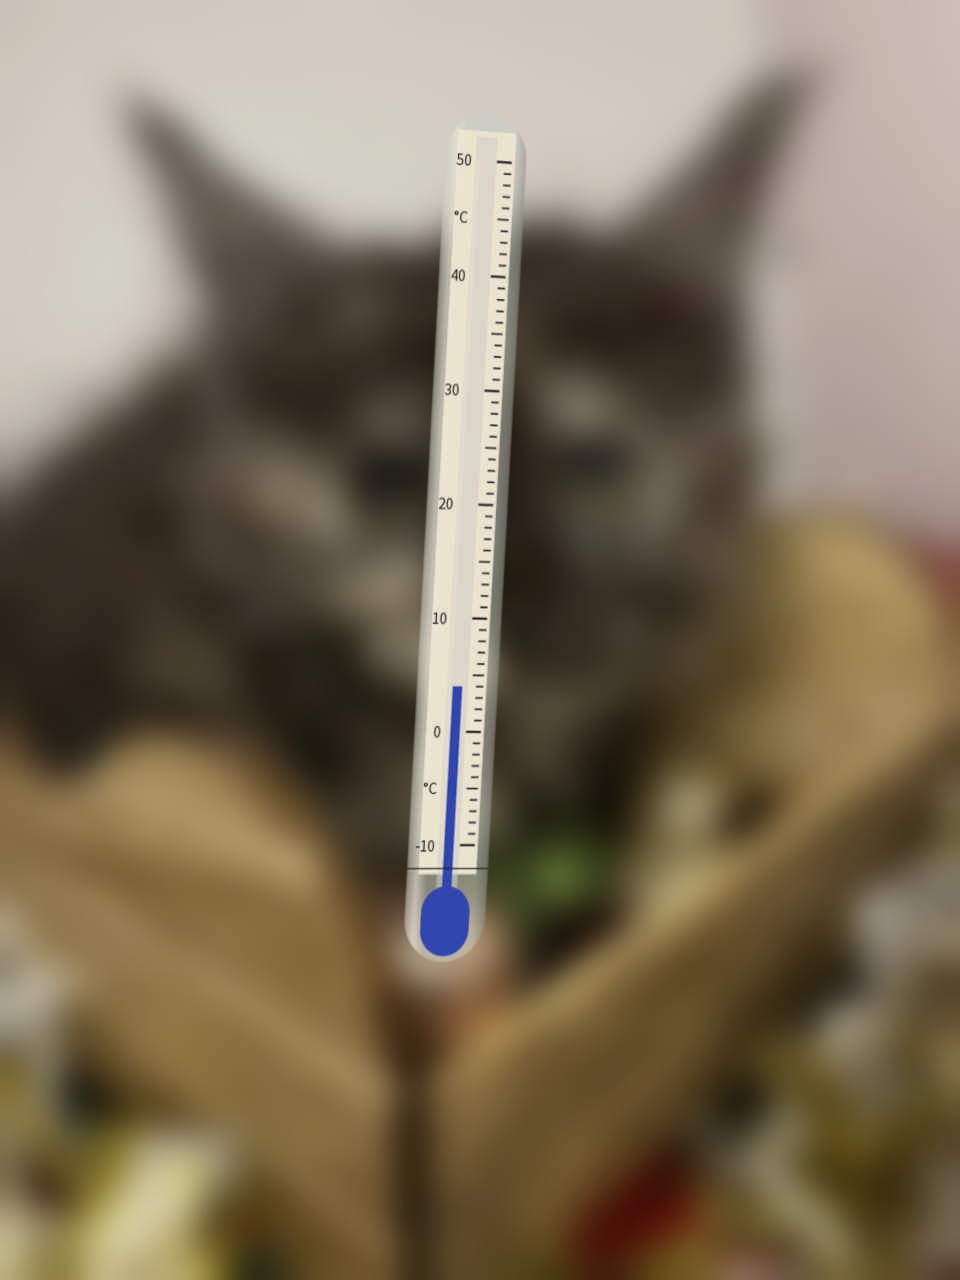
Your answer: 4 °C
